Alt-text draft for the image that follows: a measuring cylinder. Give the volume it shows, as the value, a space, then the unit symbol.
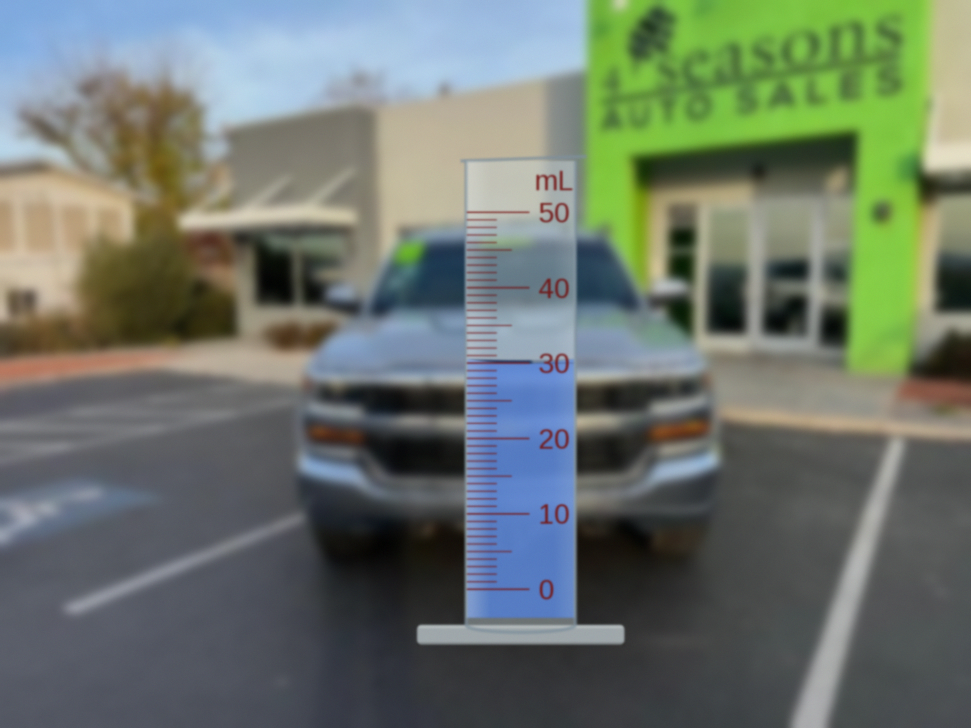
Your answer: 30 mL
